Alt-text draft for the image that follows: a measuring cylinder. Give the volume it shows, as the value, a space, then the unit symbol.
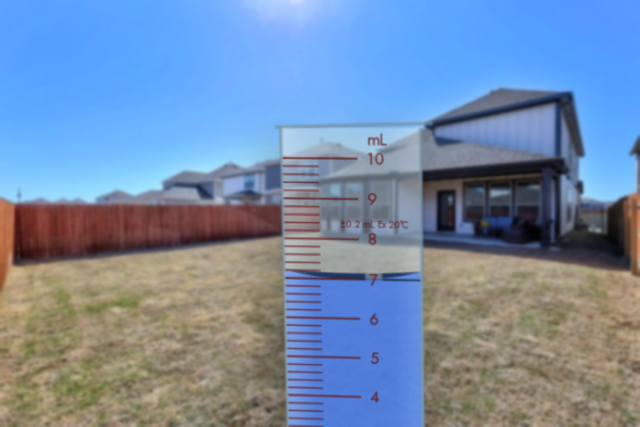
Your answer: 7 mL
